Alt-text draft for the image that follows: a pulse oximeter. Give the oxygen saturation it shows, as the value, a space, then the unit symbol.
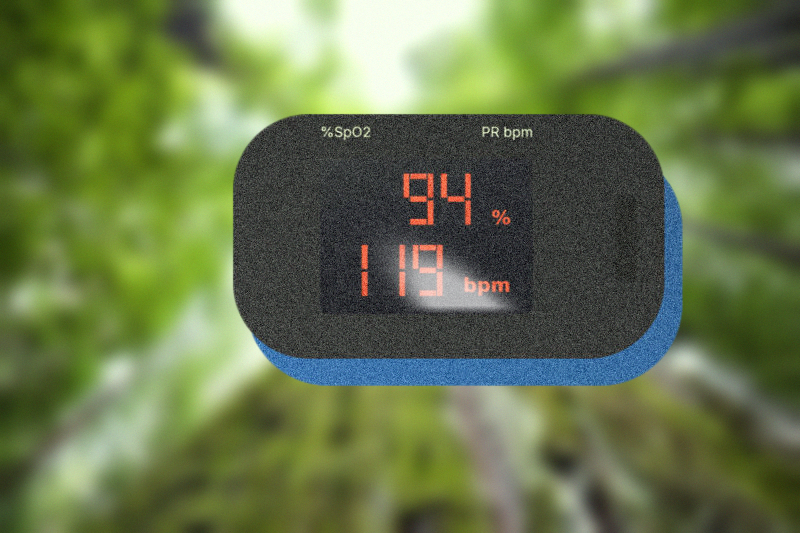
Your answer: 94 %
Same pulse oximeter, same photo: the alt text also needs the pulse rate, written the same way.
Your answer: 119 bpm
